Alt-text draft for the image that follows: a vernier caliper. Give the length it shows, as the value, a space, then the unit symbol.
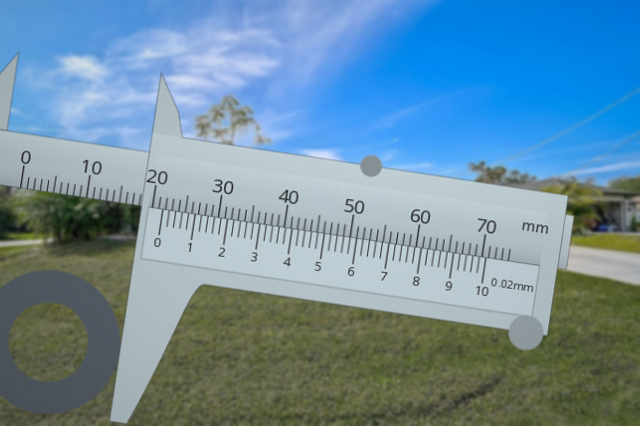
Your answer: 21.6 mm
